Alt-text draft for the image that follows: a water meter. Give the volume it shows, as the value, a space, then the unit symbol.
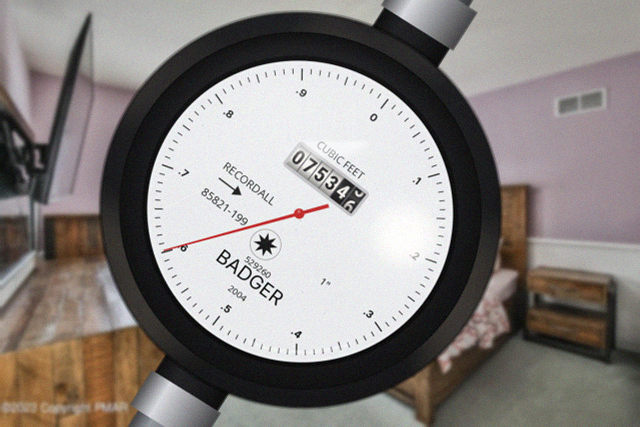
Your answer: 75345.60 ft³
